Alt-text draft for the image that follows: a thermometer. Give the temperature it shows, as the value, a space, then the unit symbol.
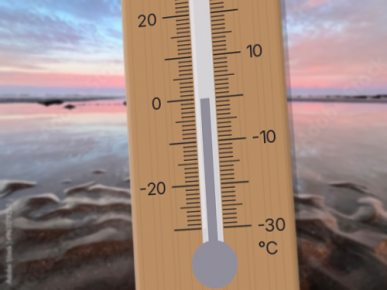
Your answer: 0 °C
